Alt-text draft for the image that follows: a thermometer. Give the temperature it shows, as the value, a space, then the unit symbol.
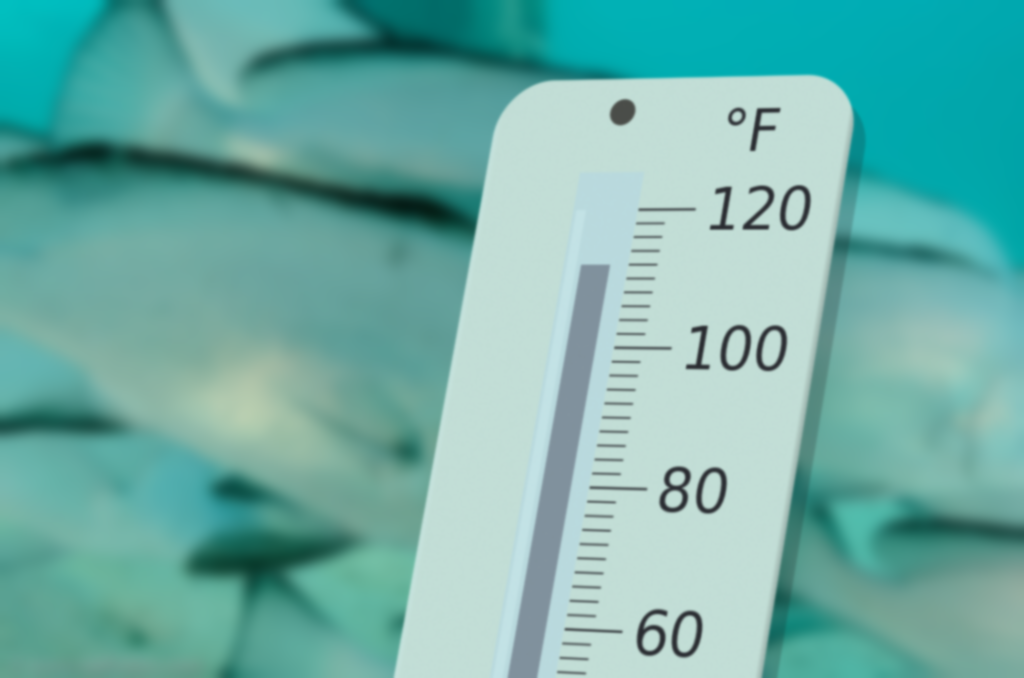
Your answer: 112 °F
